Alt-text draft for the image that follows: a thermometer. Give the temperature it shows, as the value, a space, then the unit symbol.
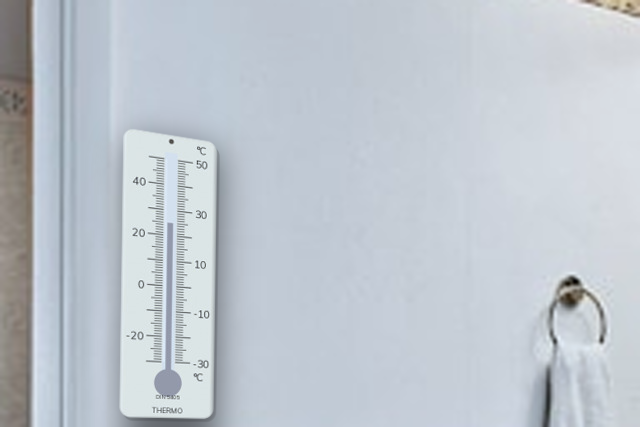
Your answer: 25 °C
